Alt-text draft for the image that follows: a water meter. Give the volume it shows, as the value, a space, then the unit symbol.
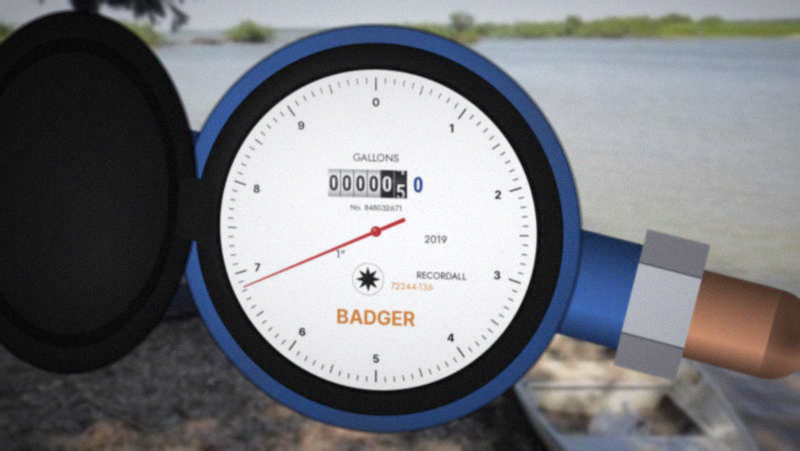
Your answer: 46.8 gal
